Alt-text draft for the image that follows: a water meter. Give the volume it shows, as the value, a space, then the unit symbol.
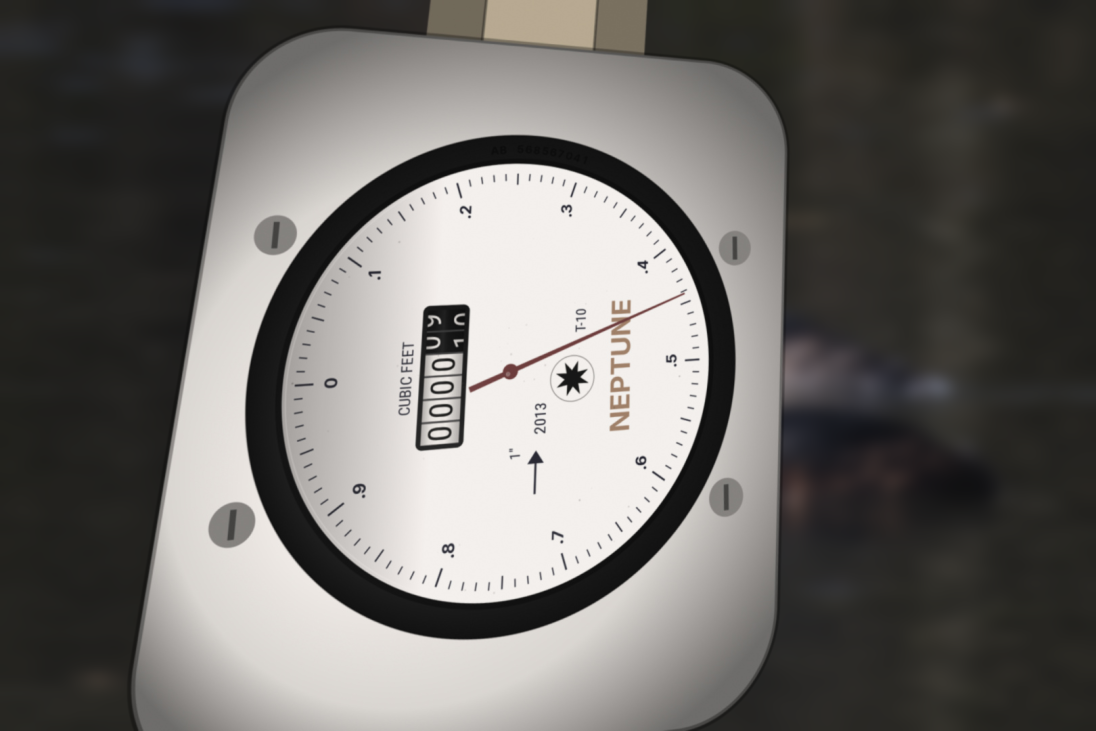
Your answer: 9.44 ft³
